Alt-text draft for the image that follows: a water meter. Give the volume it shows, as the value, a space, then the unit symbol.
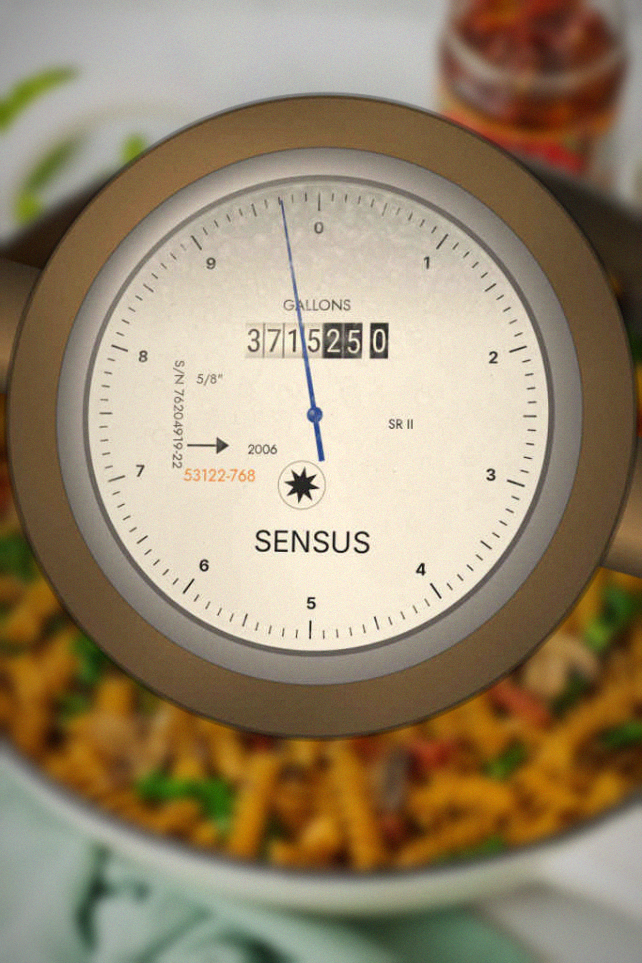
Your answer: 3715249.7 gal
